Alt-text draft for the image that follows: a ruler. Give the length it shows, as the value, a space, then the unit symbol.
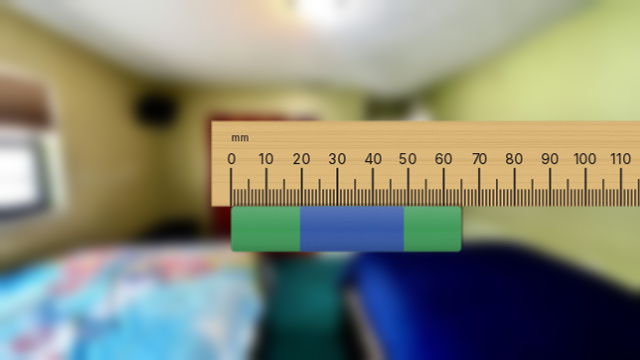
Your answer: 65 mm
